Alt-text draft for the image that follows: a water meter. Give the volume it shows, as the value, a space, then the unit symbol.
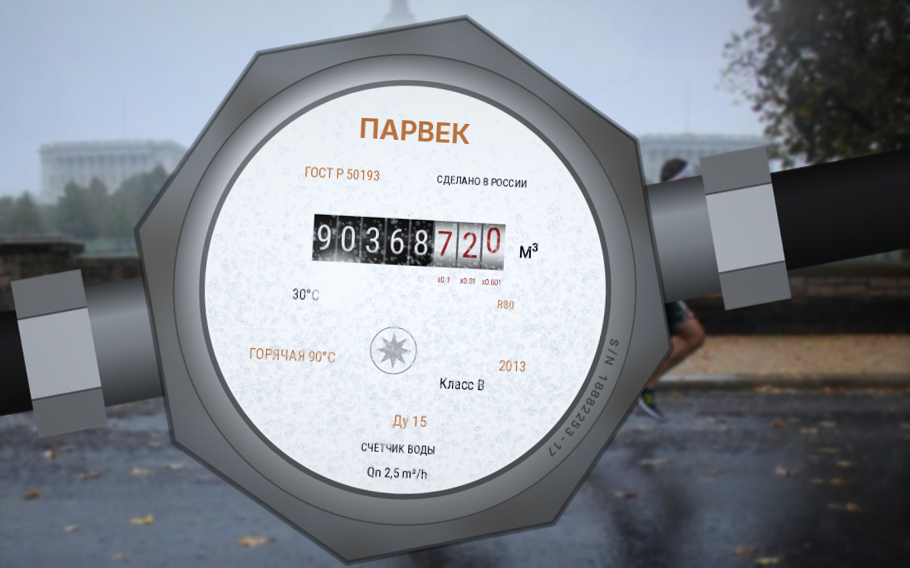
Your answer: 90368.720 m³
